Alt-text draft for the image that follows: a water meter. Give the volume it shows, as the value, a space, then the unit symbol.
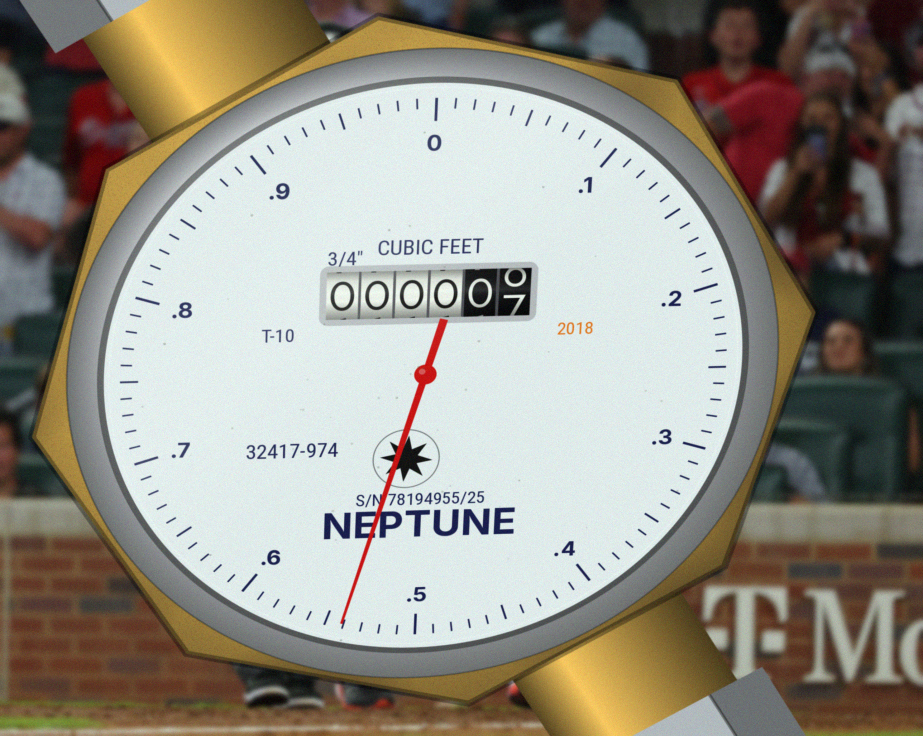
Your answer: 6.54 ft³
